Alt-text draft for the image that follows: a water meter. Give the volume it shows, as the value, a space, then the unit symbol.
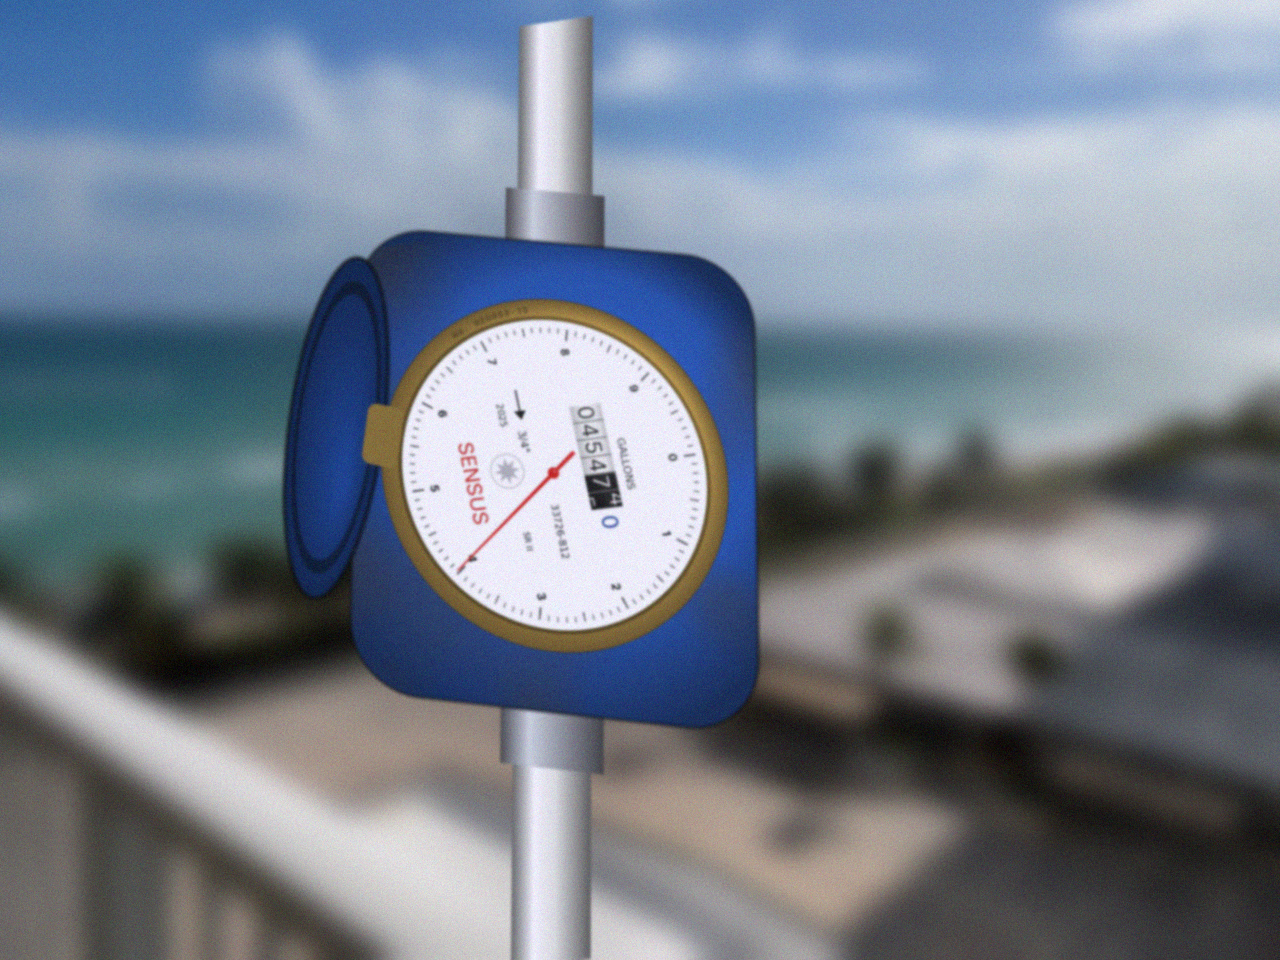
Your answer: 454744.0 gal
